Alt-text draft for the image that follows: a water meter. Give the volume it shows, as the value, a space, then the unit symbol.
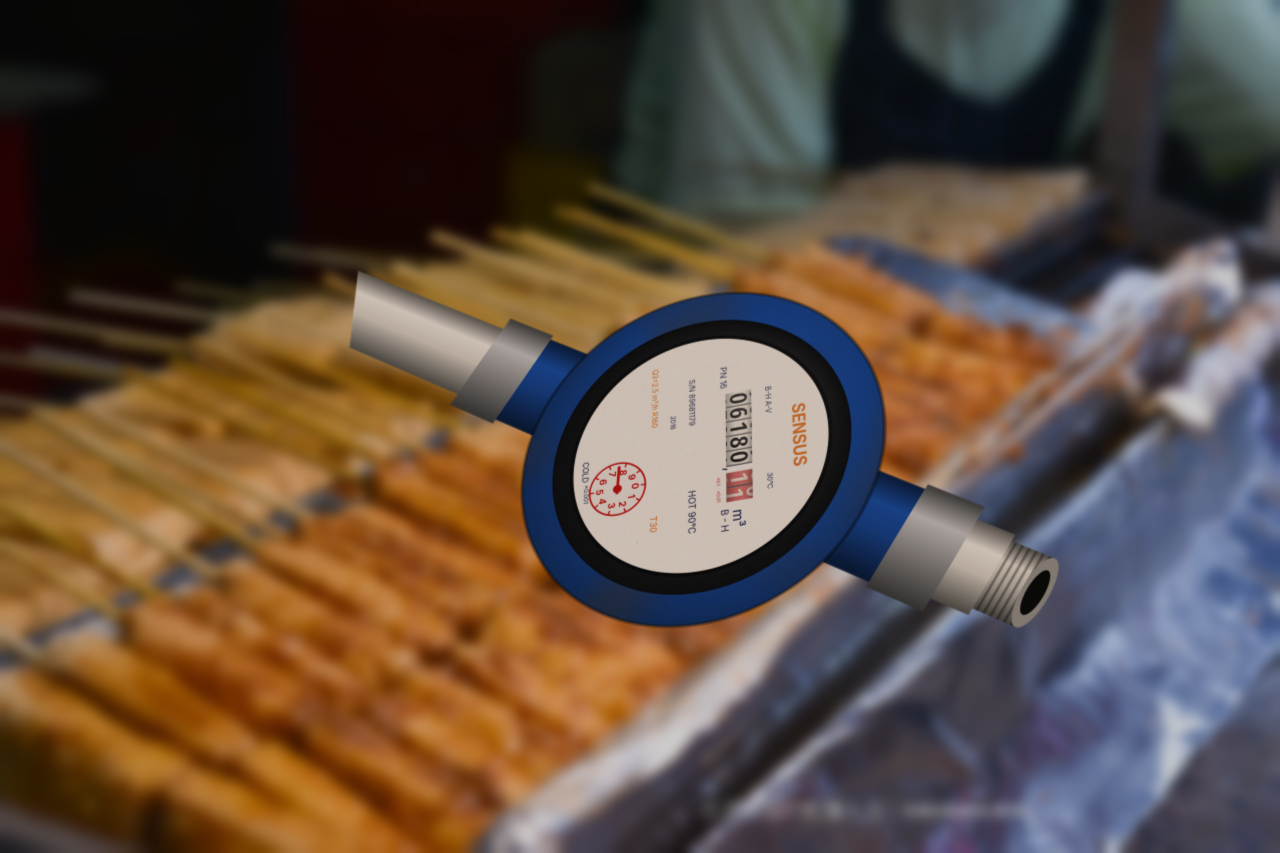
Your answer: 6180.107 m³
